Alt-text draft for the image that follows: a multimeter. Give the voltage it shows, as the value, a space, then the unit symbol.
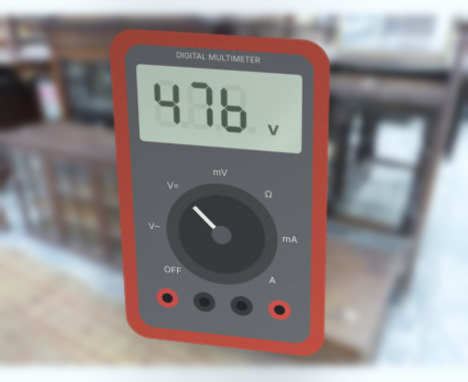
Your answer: 476 V
